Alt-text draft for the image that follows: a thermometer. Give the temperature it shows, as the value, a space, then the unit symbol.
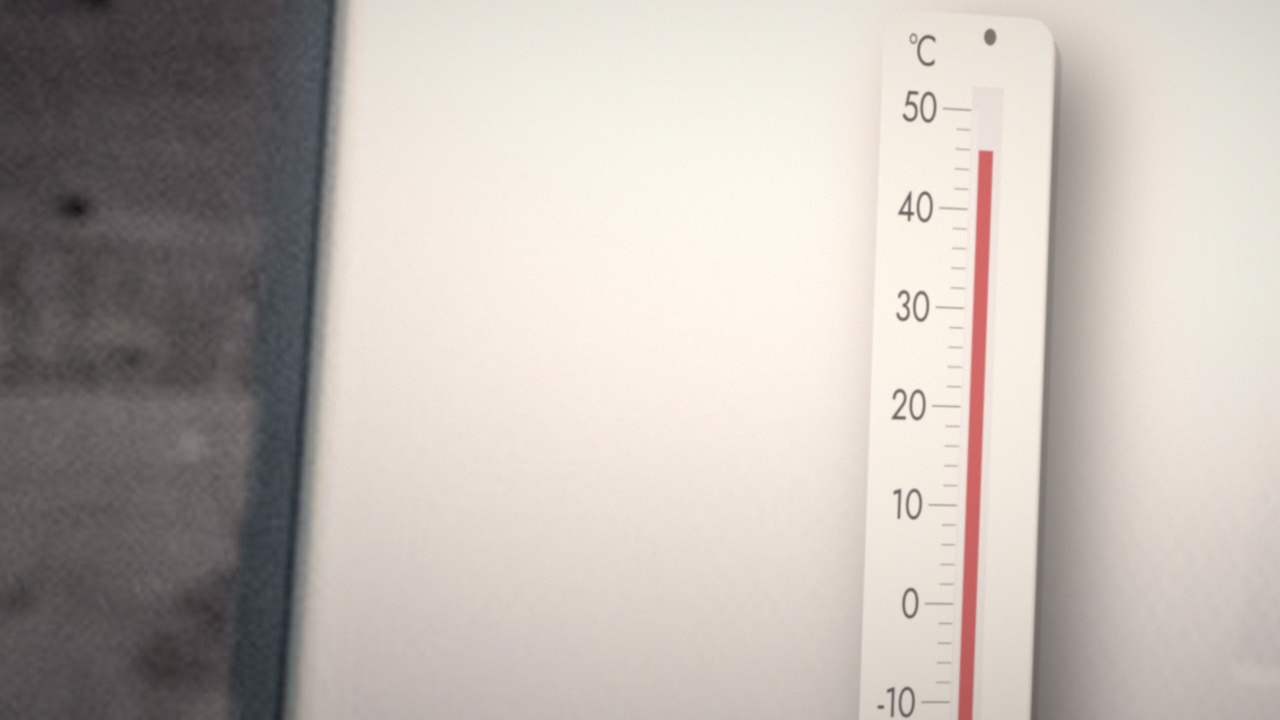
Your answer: 46 °C
